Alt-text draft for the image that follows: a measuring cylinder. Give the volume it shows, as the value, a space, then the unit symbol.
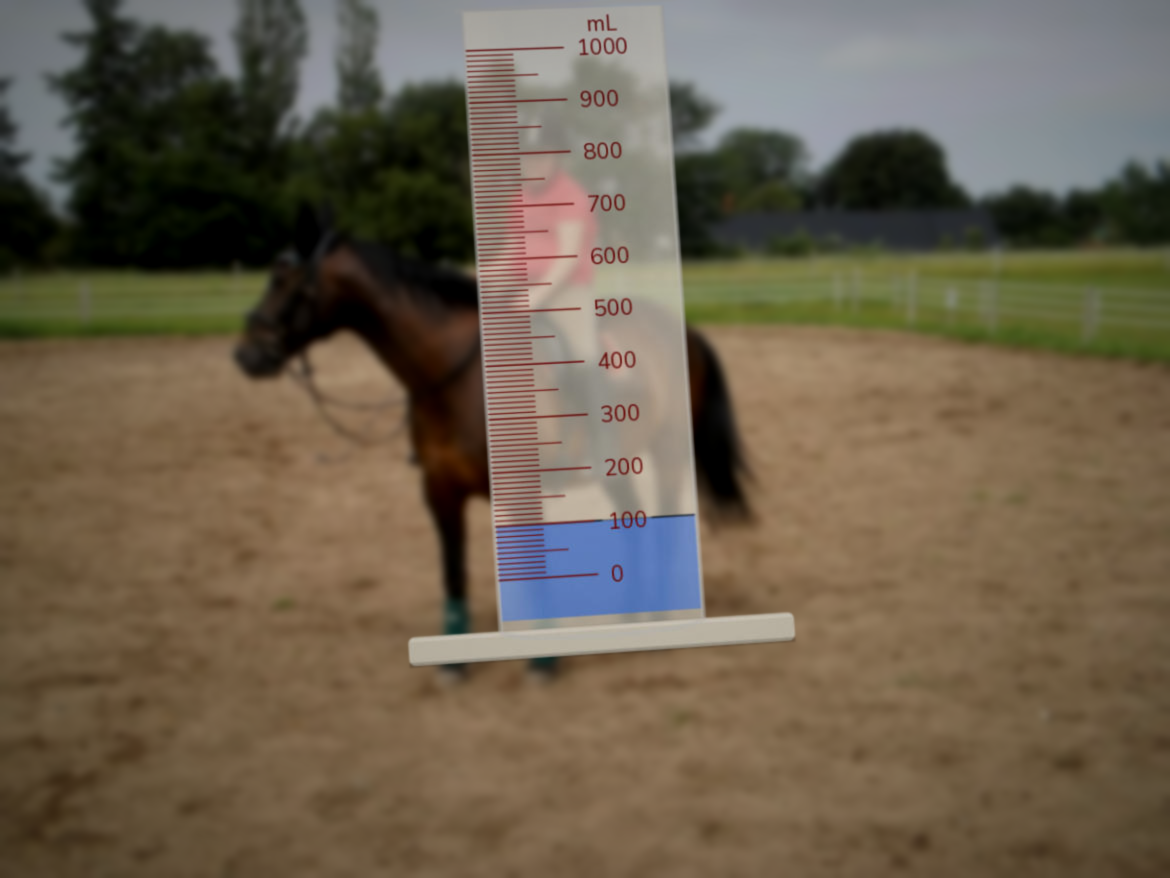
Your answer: 100 mL
